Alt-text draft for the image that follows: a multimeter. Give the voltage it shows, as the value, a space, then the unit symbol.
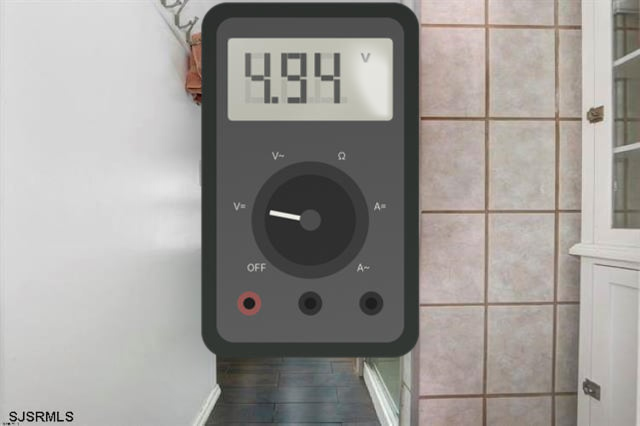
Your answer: 4.94 V
